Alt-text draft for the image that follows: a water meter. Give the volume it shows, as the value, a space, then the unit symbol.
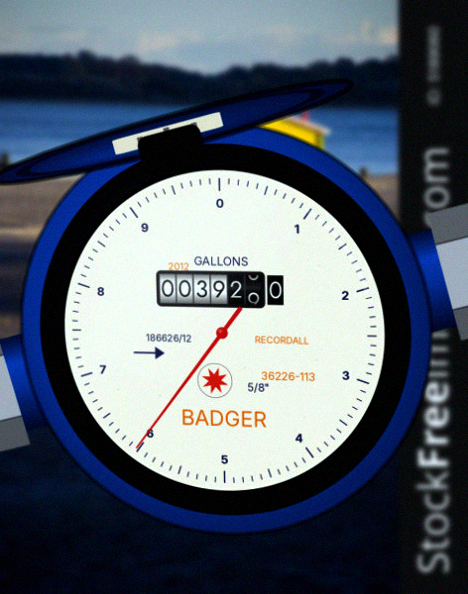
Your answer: 39286.0 gal
